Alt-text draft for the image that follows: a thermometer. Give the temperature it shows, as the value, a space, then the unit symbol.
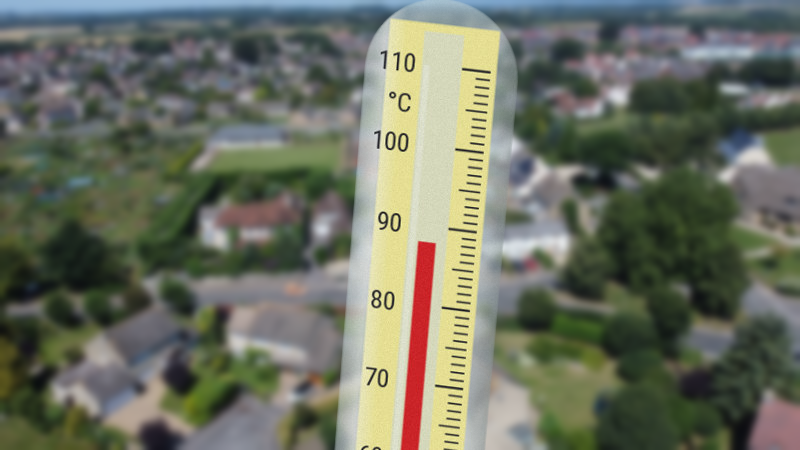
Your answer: 88 °C
